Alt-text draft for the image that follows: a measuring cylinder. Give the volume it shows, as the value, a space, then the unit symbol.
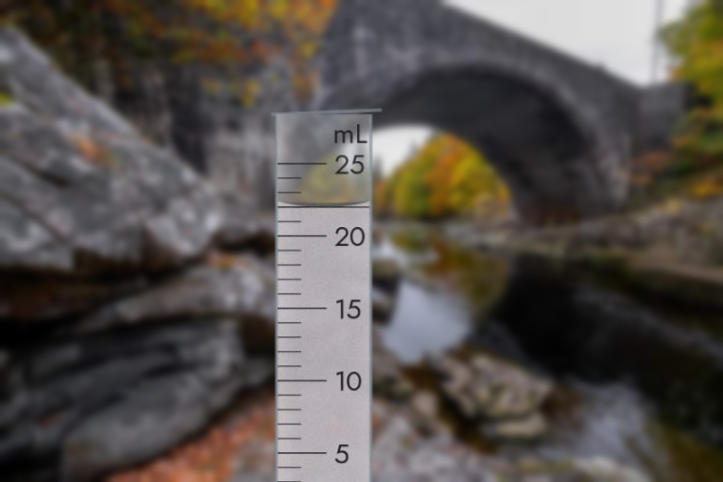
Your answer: 22 mL
